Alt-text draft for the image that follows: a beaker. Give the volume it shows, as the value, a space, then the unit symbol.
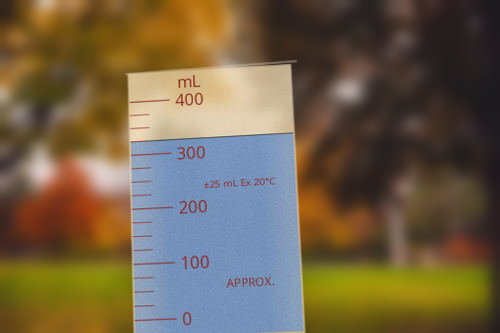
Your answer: 325 mL
